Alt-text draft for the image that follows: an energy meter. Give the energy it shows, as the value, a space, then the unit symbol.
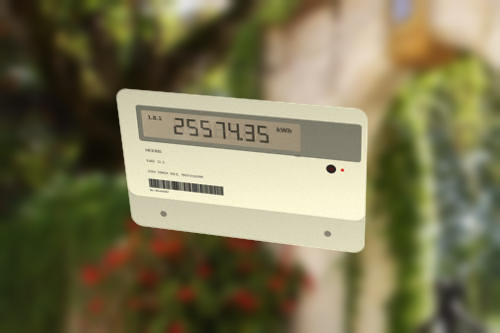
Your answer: 25574.35 kWh
